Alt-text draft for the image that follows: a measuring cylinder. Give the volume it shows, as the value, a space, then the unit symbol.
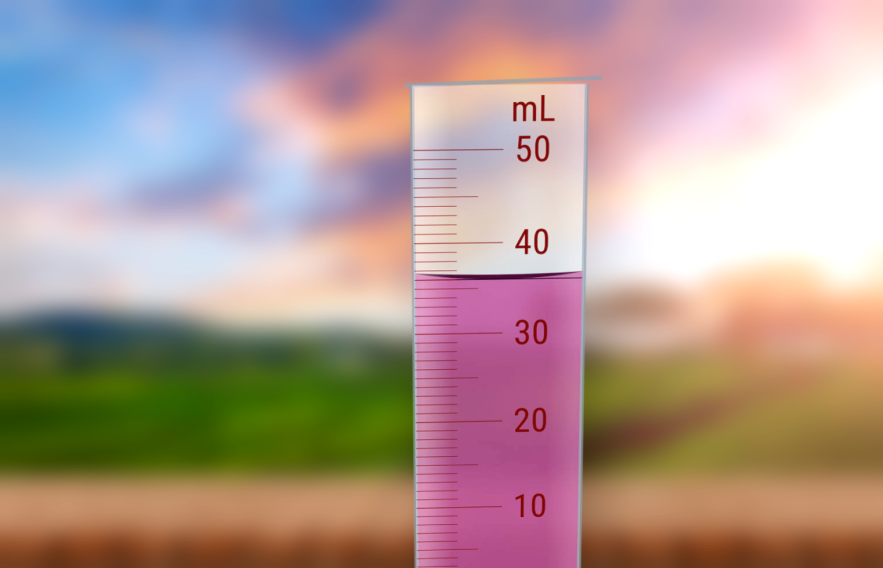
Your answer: 36 mL
